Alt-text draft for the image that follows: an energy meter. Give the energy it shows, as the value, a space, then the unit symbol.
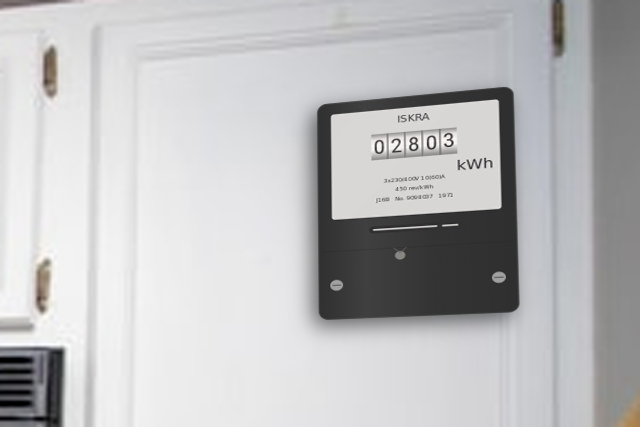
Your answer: 2803 kWh
